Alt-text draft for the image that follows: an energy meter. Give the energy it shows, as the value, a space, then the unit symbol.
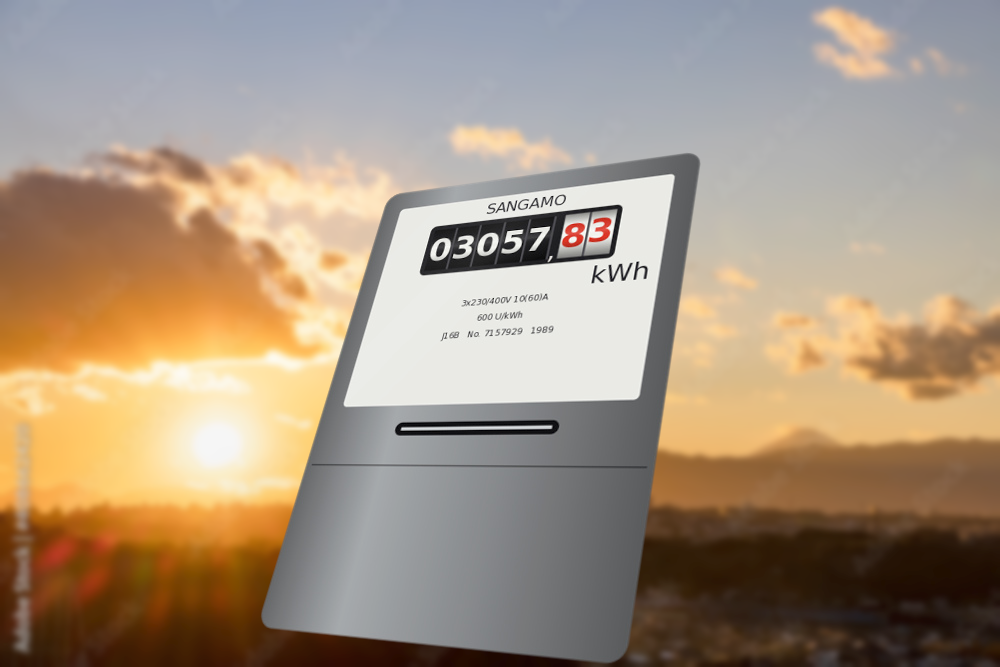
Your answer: 3057.83 kWh
